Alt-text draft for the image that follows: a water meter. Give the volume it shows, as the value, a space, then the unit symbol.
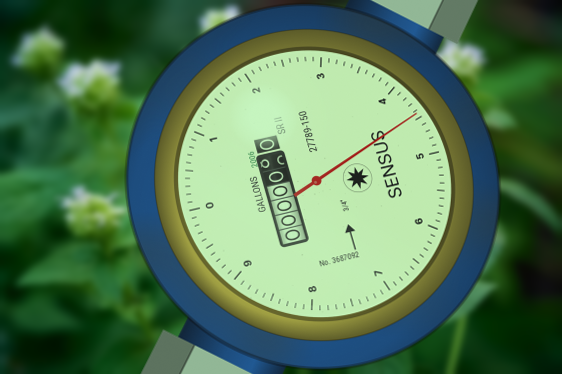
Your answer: 84.4 gal
